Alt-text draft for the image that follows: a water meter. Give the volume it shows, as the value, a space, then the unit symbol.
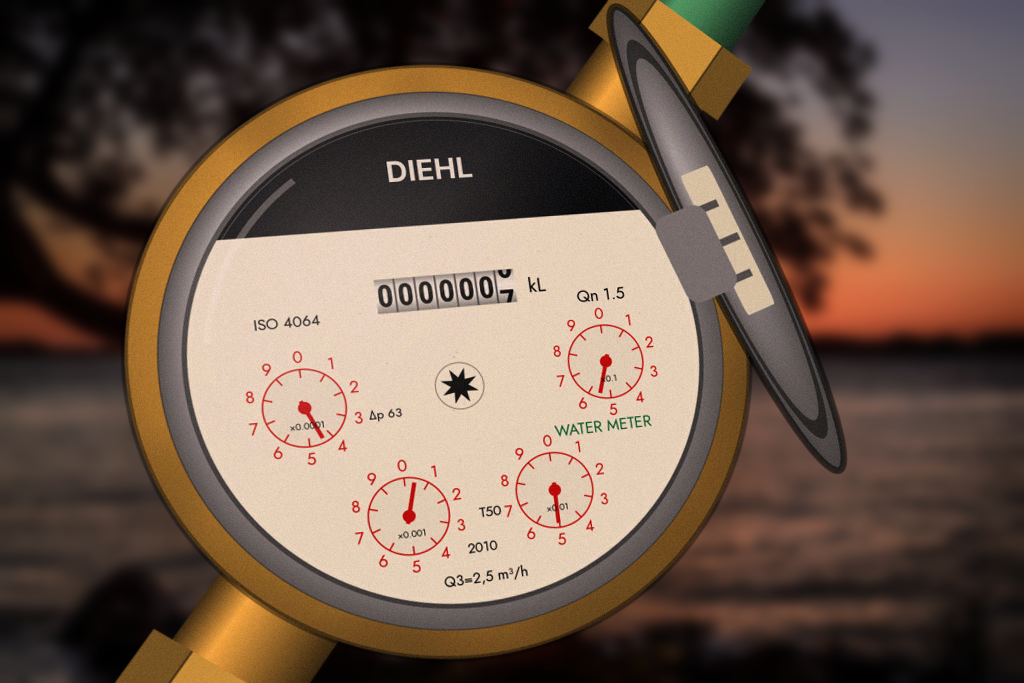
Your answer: 6.5504 kL
